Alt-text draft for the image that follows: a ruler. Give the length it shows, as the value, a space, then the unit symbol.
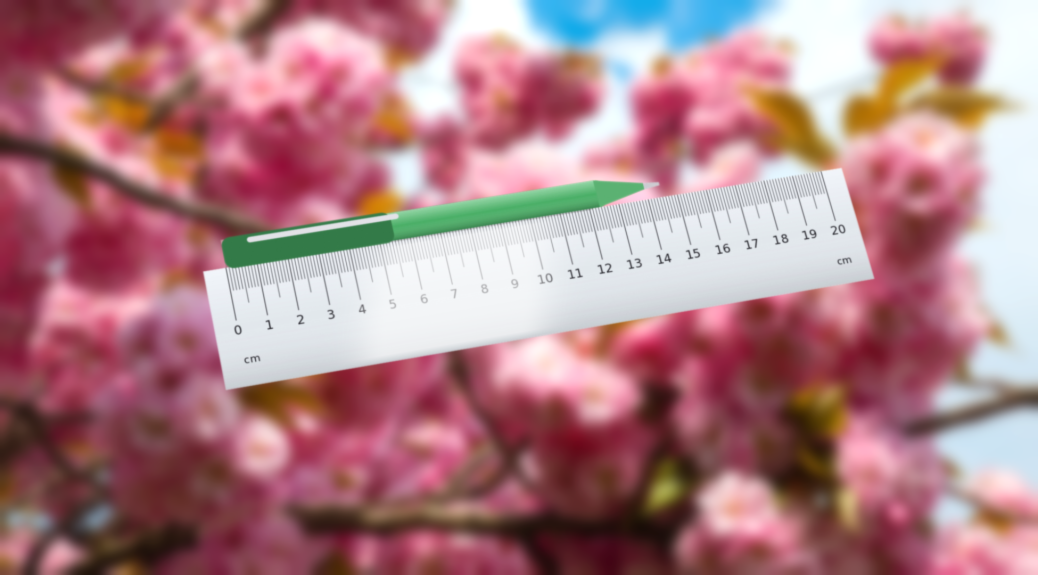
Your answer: 14.5 cm
